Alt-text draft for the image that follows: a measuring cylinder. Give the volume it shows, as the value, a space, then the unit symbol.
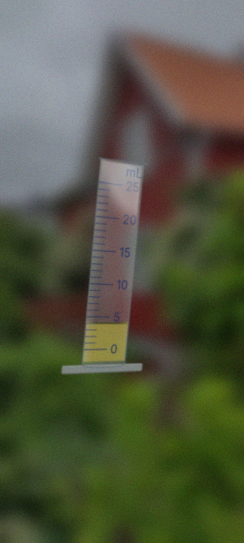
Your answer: 4 mL
